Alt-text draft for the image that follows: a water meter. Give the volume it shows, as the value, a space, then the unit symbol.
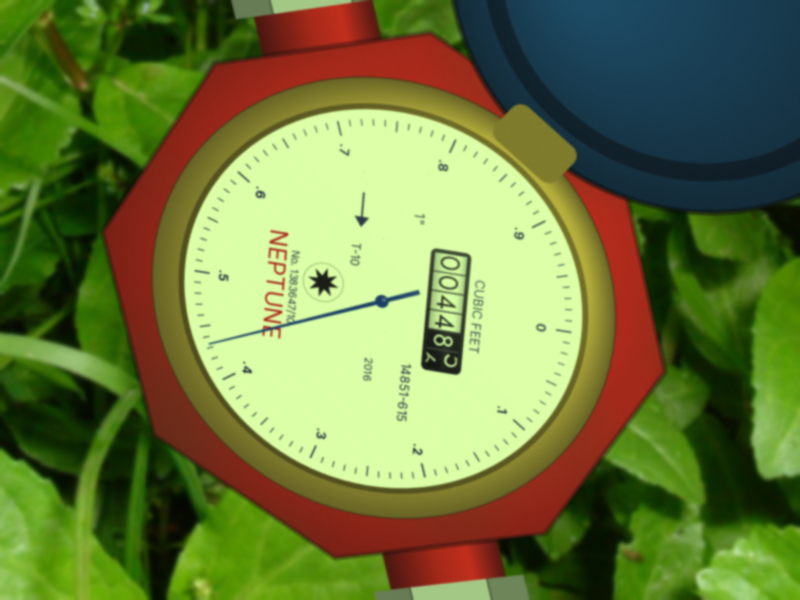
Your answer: 4485.43 ft³
